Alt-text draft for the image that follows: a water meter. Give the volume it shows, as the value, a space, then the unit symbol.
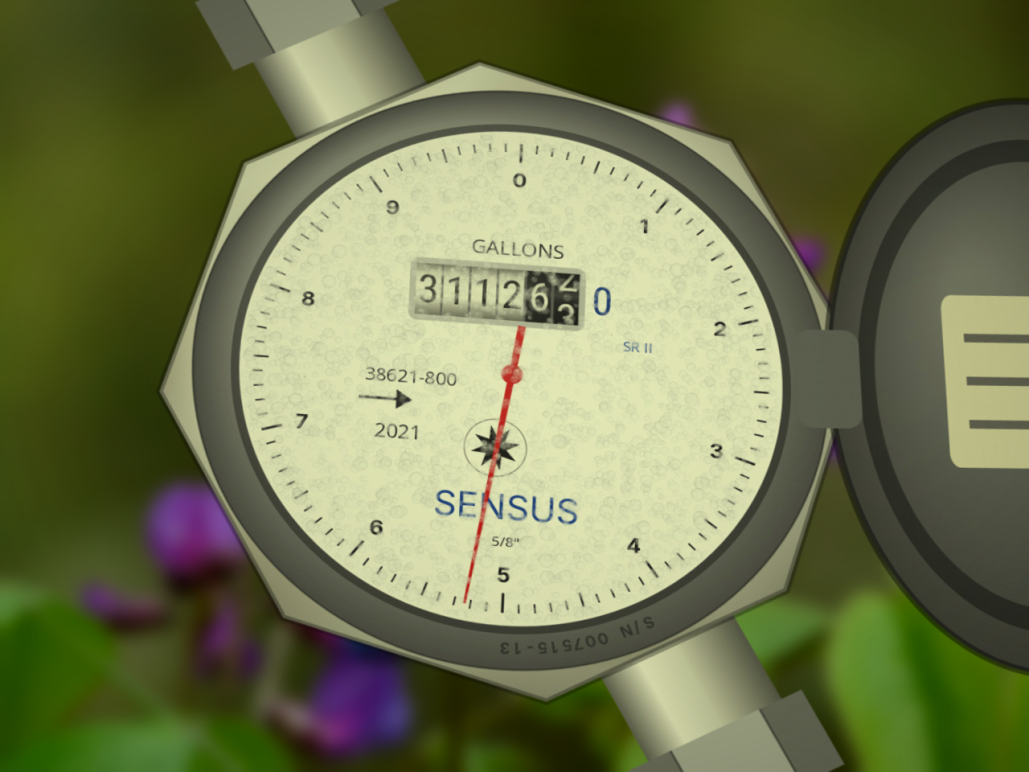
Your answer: 3112625.2 gal
